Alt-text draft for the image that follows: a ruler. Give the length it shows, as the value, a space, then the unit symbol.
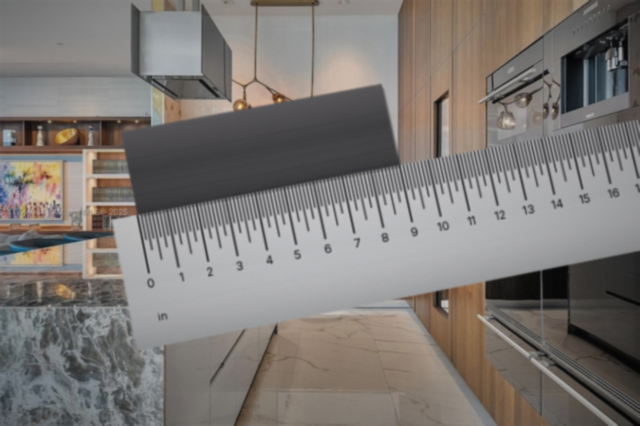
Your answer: 9 in
